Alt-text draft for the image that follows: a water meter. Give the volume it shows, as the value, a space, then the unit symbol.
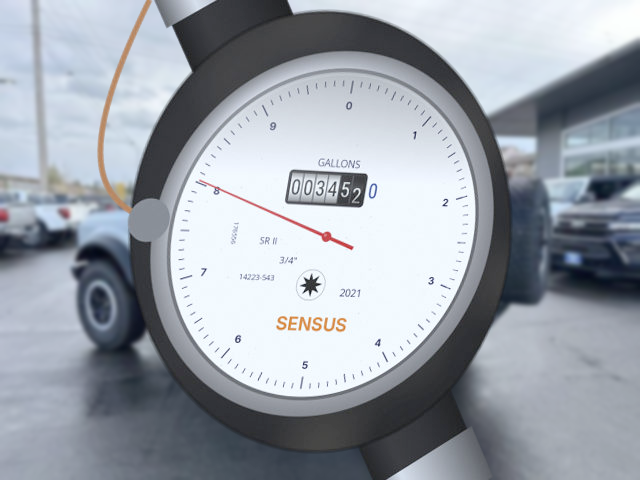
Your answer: 34518.0 gal
